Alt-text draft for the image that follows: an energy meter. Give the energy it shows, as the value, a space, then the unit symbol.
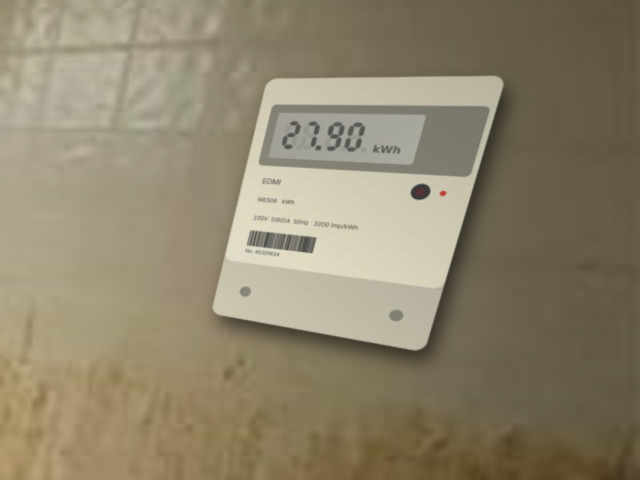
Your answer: 27.90 kWh
